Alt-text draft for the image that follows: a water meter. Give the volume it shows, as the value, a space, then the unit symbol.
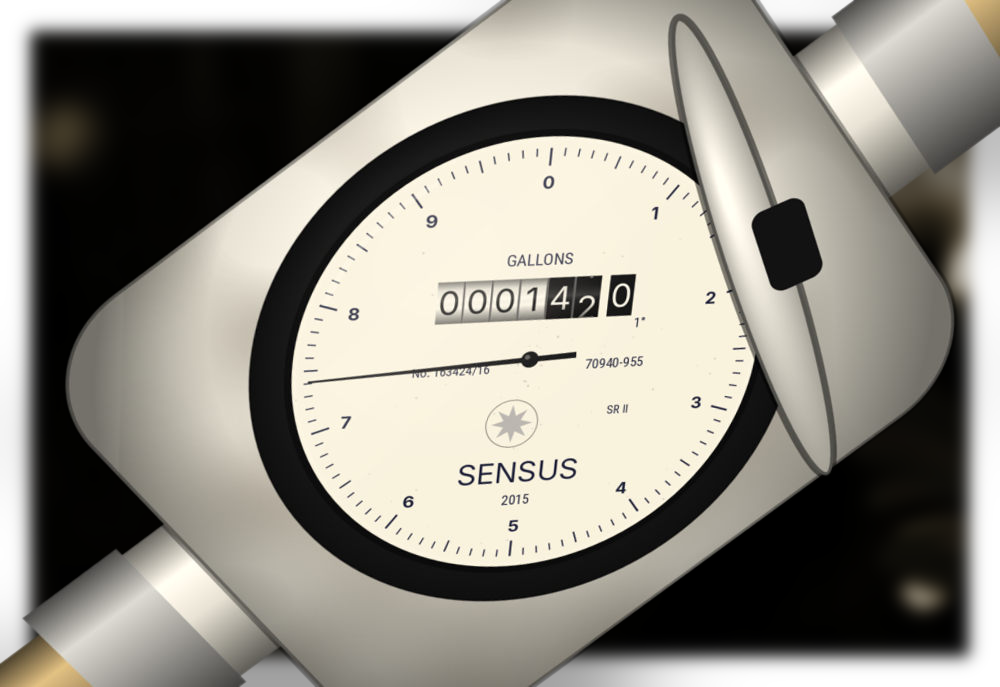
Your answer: 1417.4 gal
